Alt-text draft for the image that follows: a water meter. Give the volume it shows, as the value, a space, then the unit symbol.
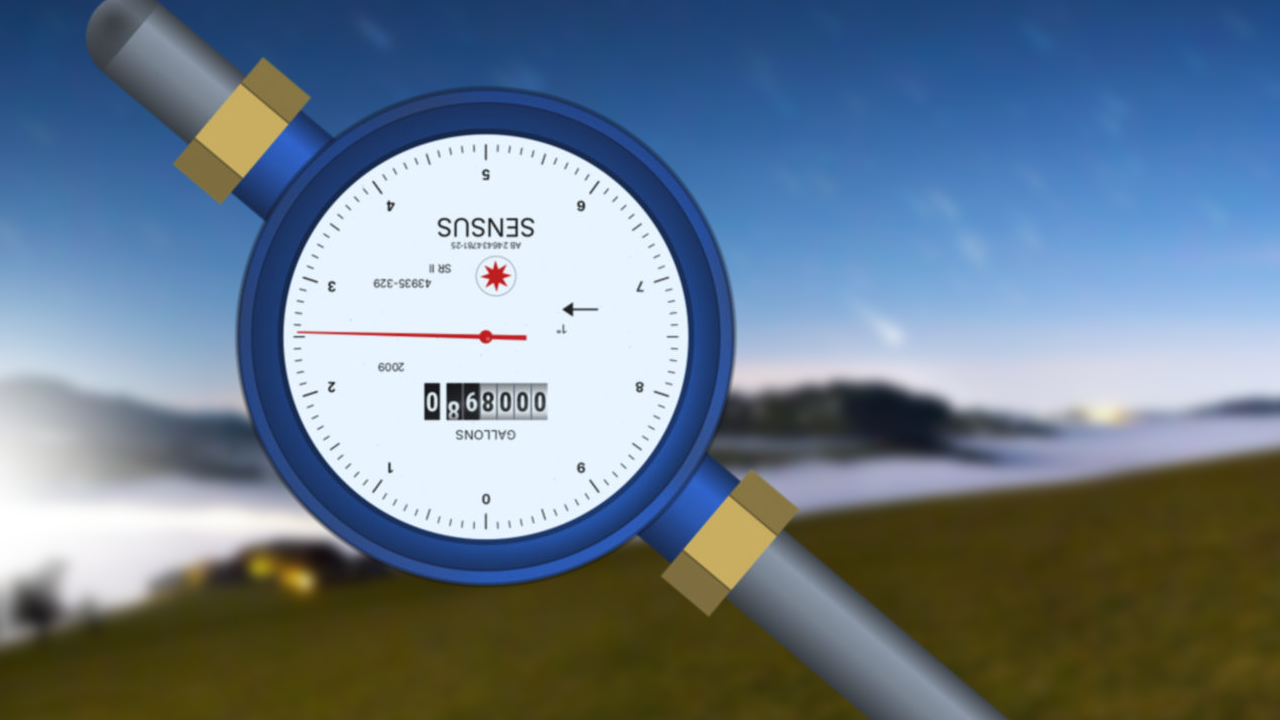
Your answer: 8982.5 gal
